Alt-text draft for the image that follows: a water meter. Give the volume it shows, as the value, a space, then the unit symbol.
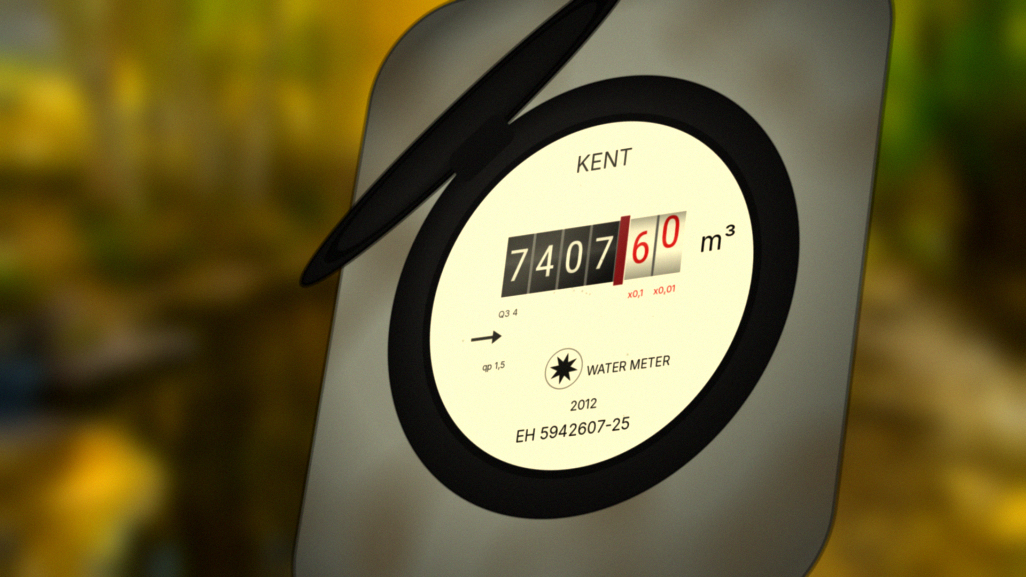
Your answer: 7407.60 m³
